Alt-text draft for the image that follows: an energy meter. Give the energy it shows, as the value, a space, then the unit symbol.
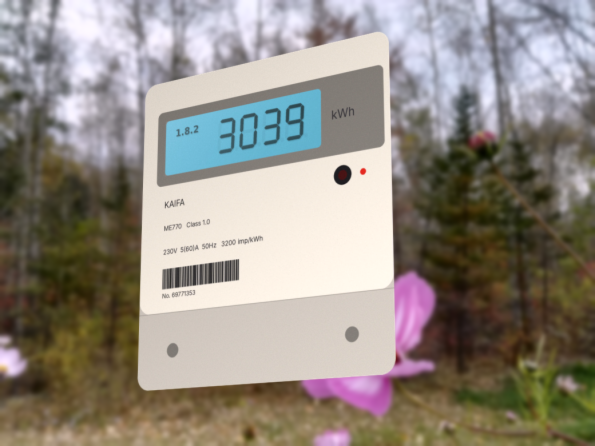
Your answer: 3039 kWh
